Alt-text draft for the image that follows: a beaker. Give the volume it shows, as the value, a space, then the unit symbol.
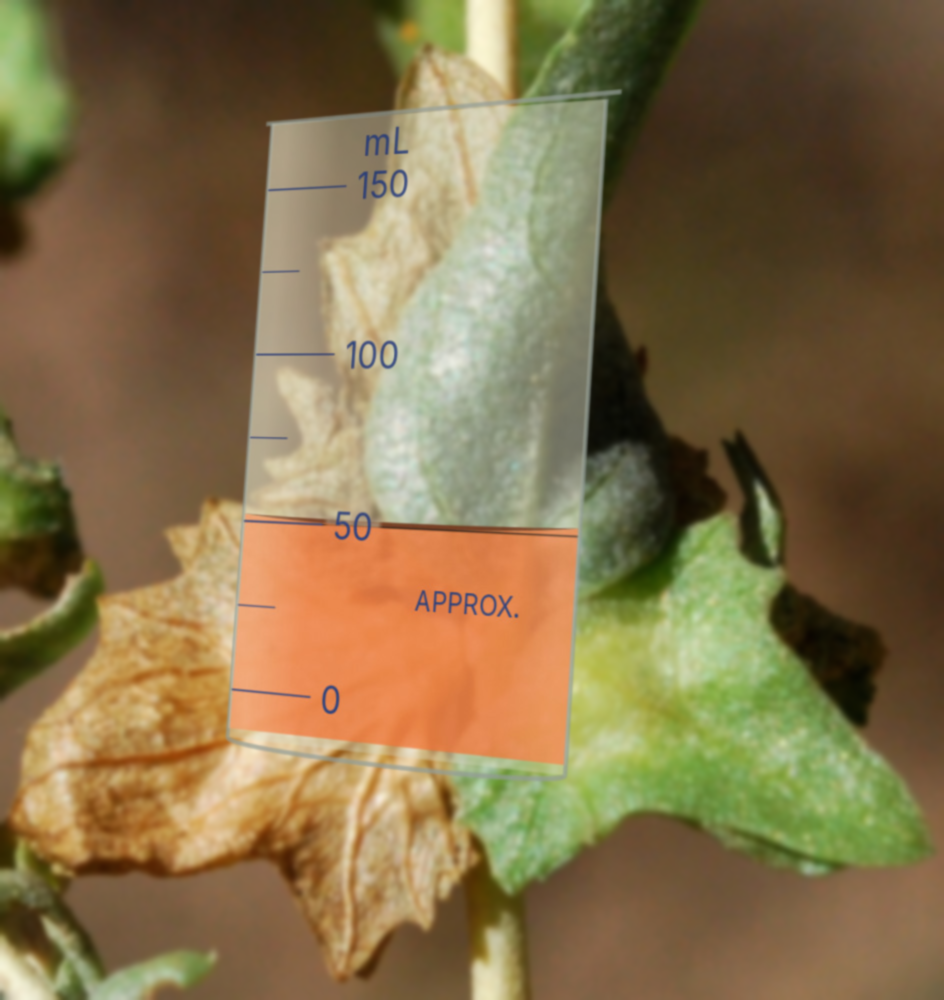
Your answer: 50 mL
